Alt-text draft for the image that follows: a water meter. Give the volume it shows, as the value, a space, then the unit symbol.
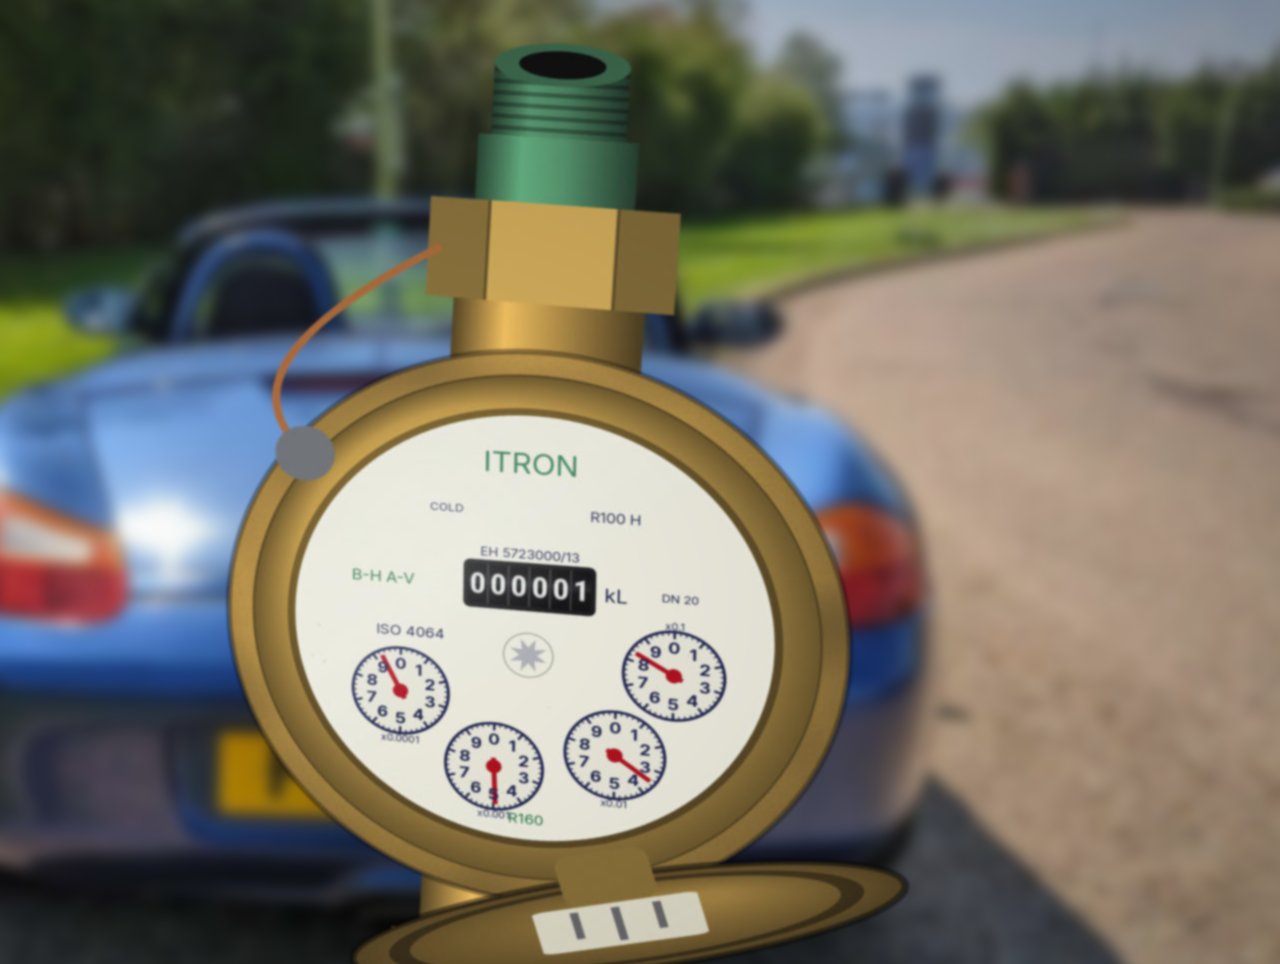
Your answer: 1.8349 kL
